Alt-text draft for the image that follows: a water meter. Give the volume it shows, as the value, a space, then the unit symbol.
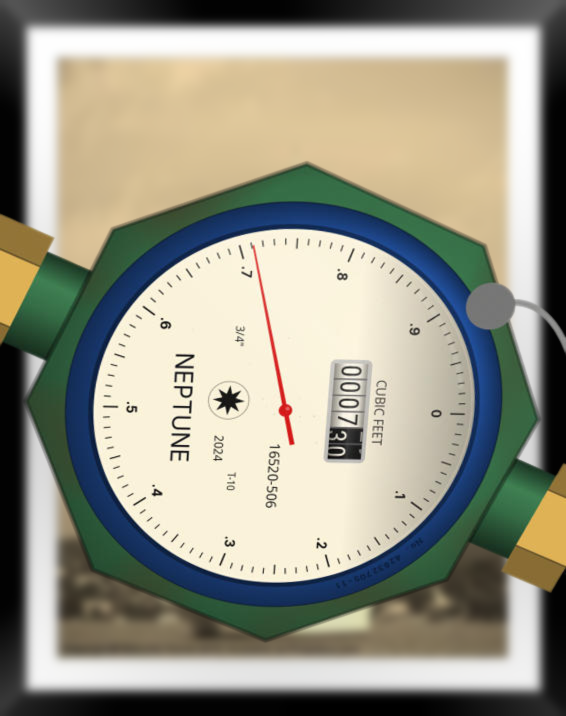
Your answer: 729.71 ft³
